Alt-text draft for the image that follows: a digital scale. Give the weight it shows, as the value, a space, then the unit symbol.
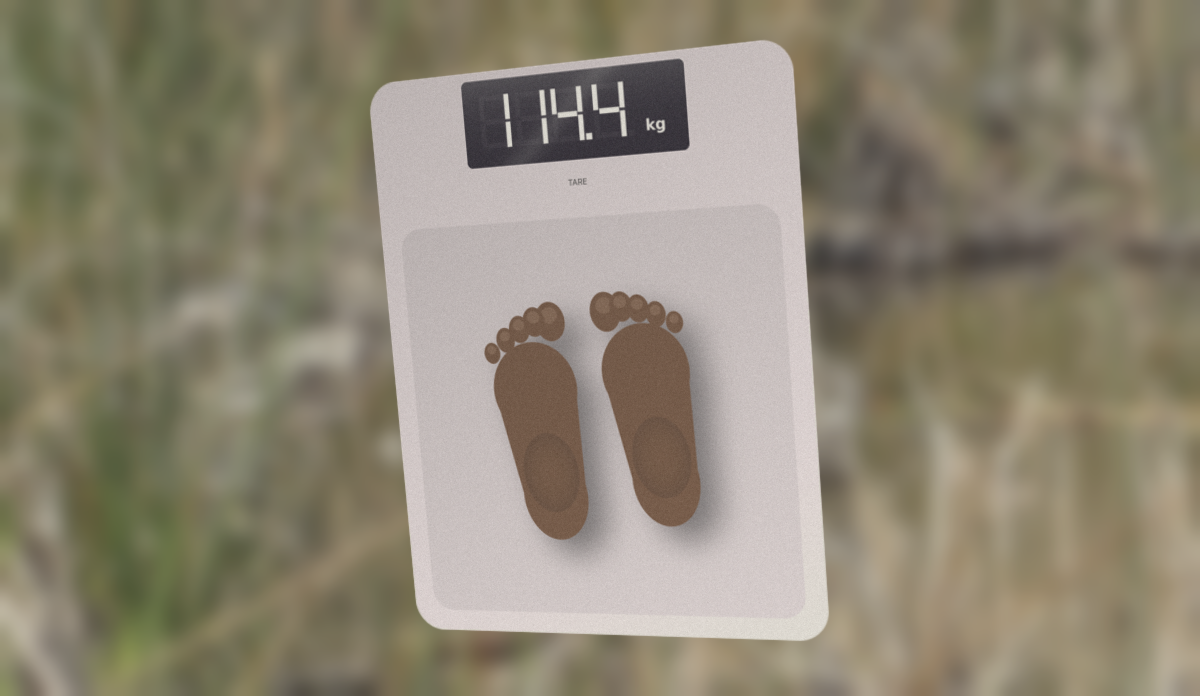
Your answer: 114.4 kg
